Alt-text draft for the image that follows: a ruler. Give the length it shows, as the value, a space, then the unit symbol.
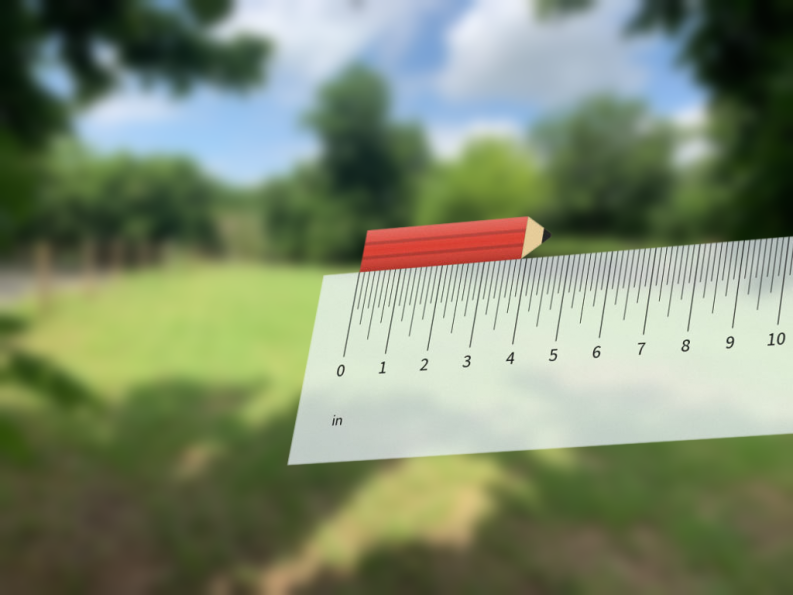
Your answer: 4.5 in
